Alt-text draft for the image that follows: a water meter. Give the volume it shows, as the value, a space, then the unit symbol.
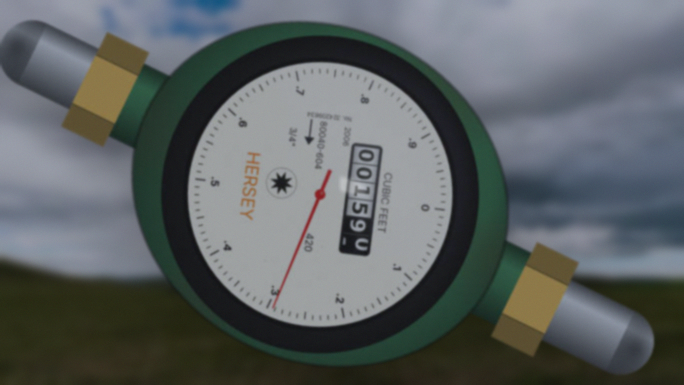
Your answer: 1590.29 ft³
